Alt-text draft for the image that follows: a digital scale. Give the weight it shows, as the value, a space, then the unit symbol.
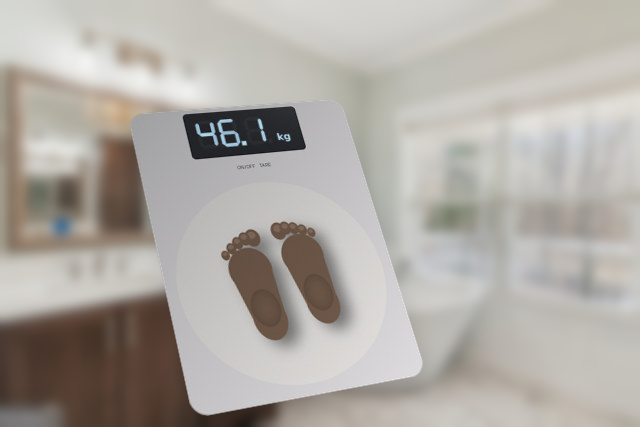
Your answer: 46.1 kg
